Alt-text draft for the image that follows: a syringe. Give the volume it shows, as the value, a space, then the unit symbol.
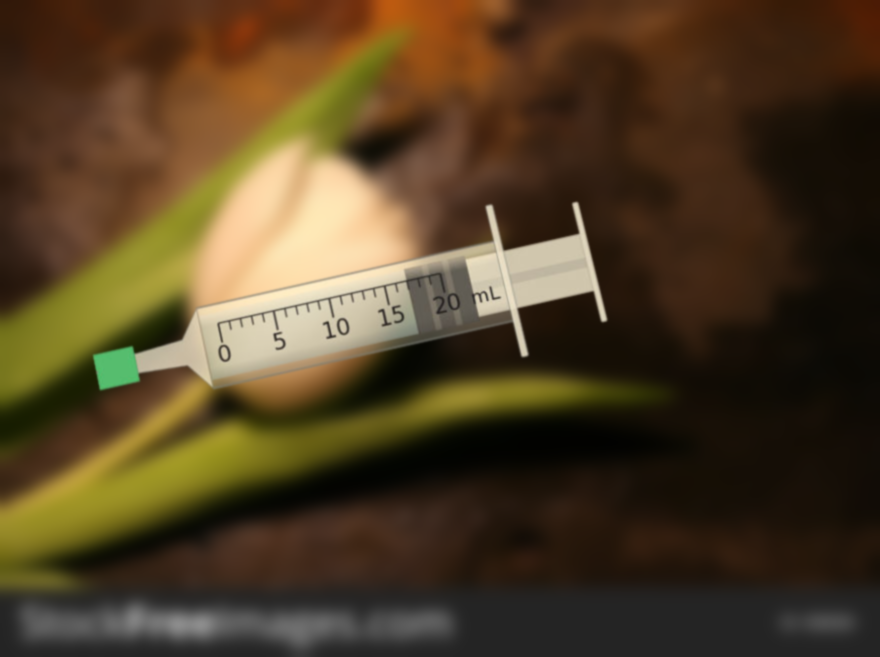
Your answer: 17 mL
